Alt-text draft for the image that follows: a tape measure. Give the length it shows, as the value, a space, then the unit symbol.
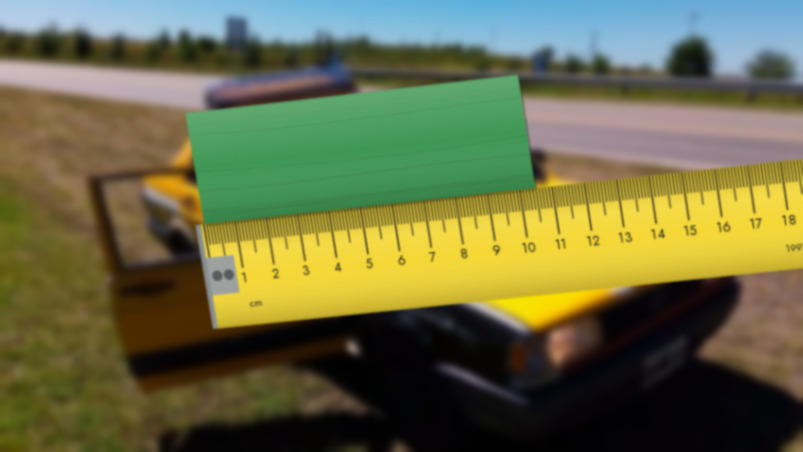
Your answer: 10.5 cm
